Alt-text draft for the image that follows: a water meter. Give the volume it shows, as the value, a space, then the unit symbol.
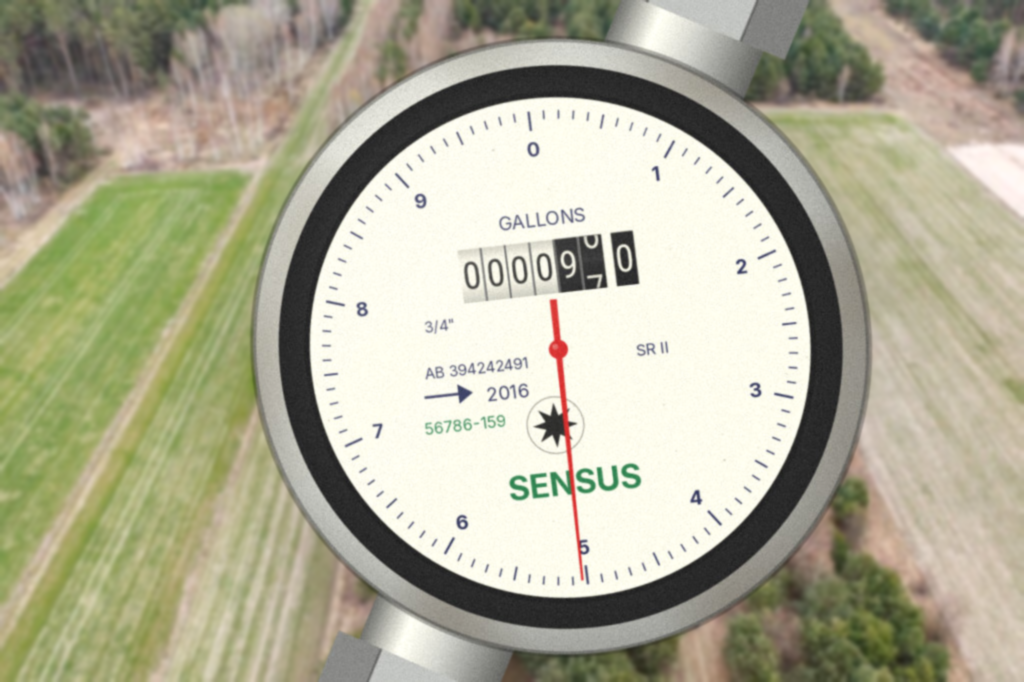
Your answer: 965.0 gal
